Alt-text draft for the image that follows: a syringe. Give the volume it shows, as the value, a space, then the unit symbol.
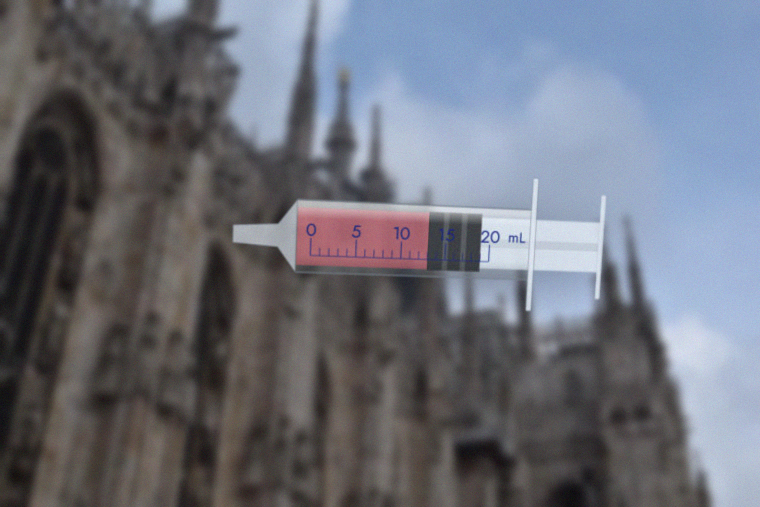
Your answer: 13 mL
